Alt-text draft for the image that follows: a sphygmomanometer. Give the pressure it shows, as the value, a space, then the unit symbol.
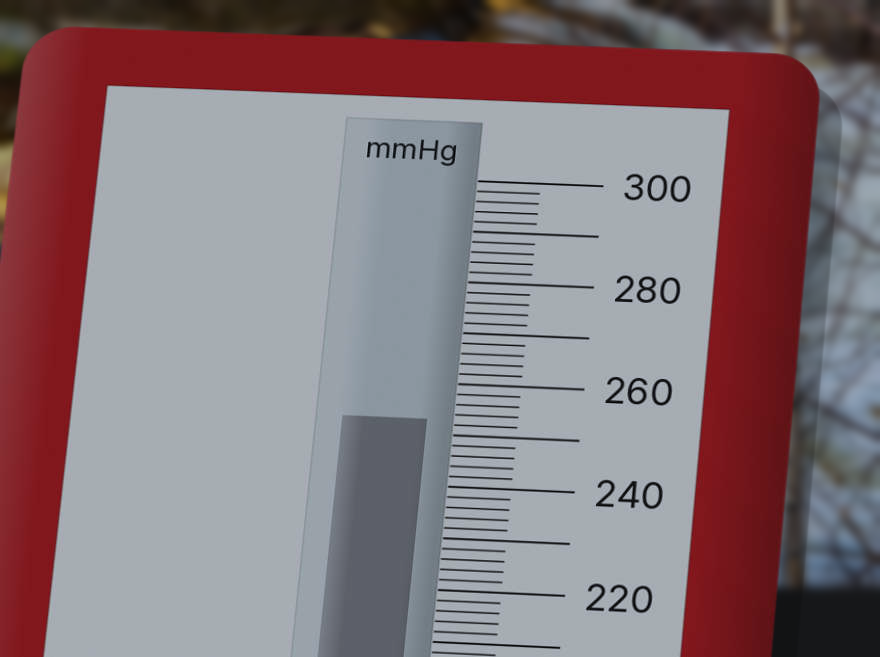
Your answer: 253 mmHg
